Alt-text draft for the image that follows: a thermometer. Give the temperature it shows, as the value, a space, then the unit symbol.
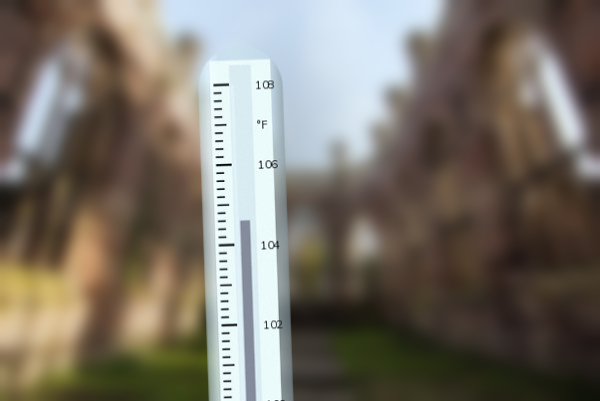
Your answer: 104.6 °F
